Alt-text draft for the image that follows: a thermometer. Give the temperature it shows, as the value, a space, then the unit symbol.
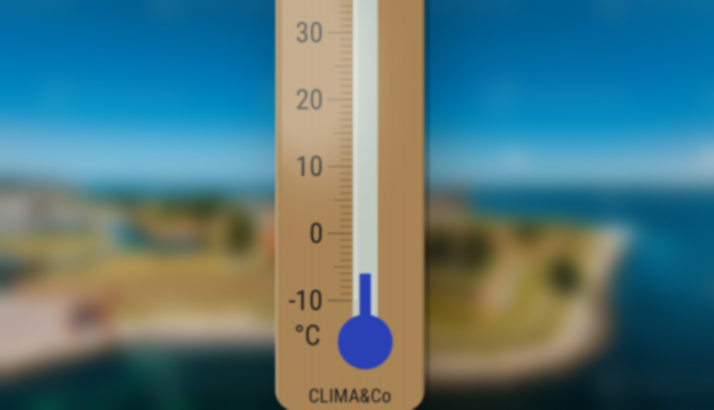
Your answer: -6 °C
